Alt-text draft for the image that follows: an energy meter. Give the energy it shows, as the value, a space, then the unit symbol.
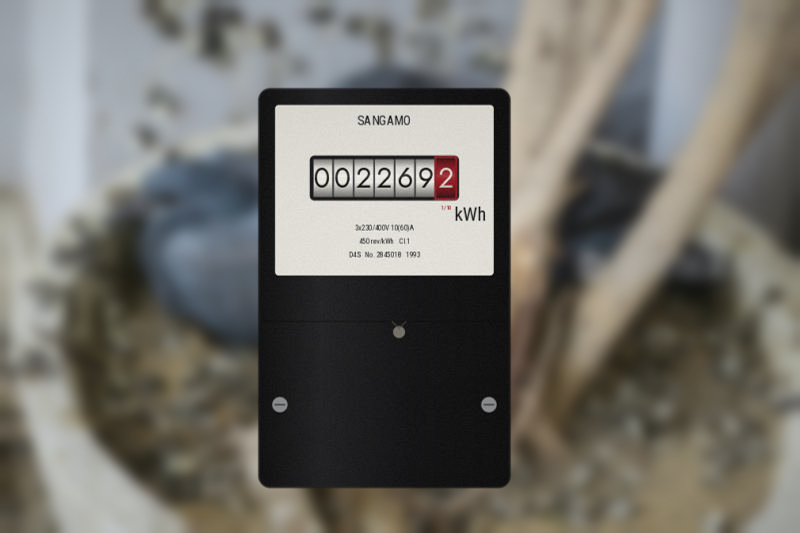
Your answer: 2269.2 kWh
